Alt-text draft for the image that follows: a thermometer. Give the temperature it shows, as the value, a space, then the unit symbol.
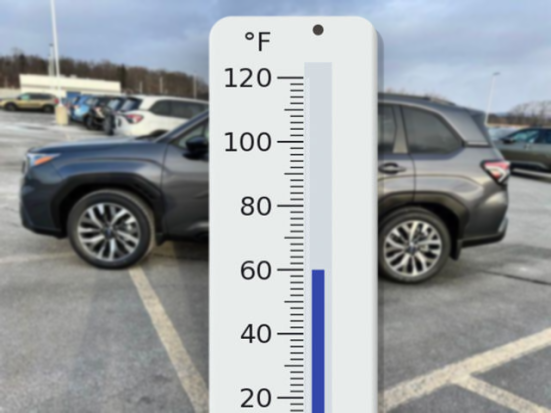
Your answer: 60 °F
